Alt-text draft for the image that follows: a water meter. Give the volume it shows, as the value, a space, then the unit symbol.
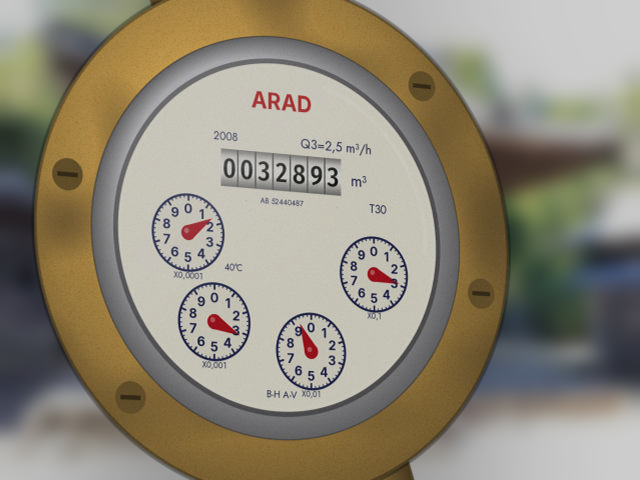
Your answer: 32893.2931 m³
